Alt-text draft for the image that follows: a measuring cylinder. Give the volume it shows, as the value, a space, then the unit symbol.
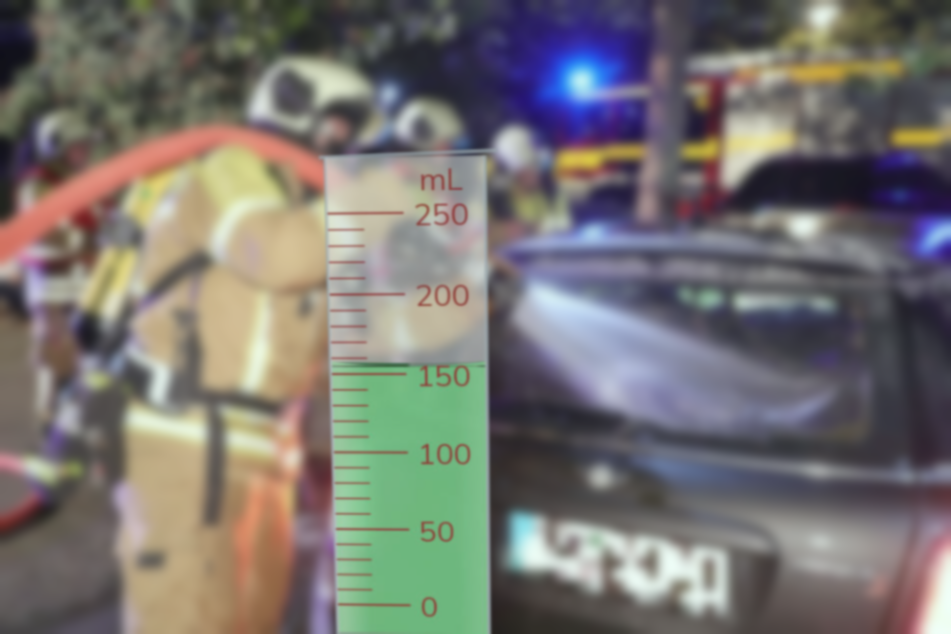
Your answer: 155 mL
